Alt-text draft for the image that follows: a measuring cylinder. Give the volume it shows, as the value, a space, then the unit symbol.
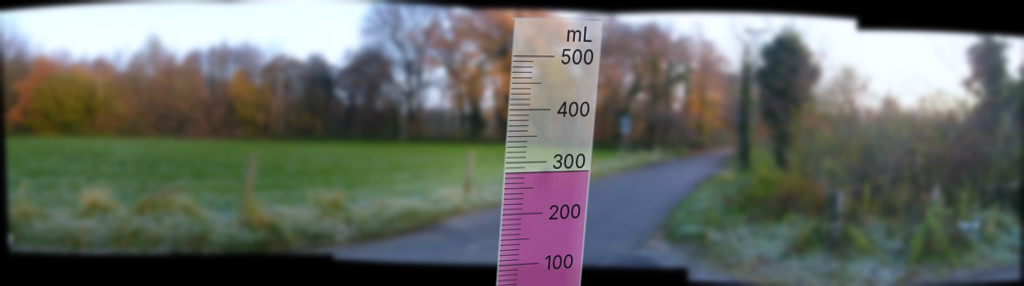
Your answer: 280 mL
